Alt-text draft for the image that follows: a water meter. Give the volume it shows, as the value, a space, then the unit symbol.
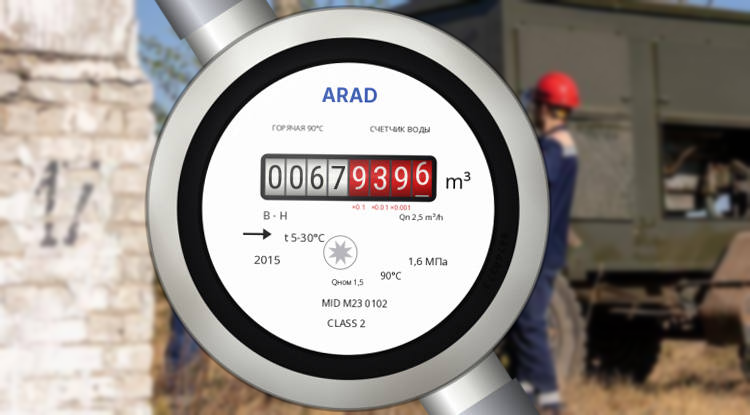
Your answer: 67.9396 m³
